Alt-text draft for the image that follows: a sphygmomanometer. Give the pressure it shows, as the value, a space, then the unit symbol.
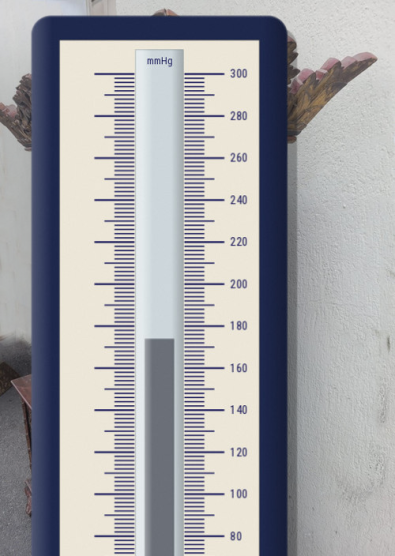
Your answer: 174 mmHg
